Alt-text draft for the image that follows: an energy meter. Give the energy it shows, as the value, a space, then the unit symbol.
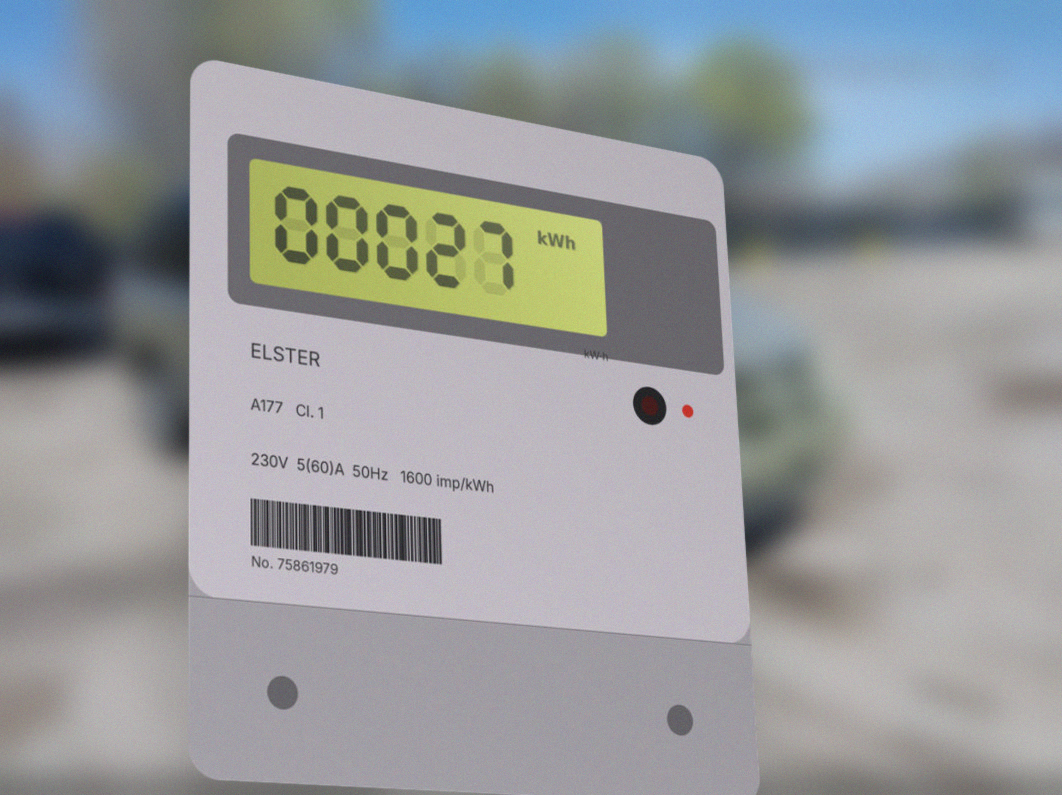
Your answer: 27 kWh
